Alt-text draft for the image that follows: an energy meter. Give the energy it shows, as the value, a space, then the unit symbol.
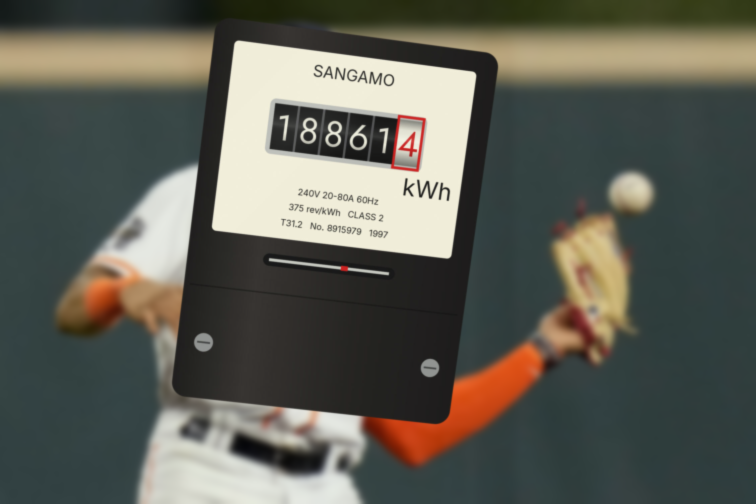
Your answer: 18861.4 kWh
